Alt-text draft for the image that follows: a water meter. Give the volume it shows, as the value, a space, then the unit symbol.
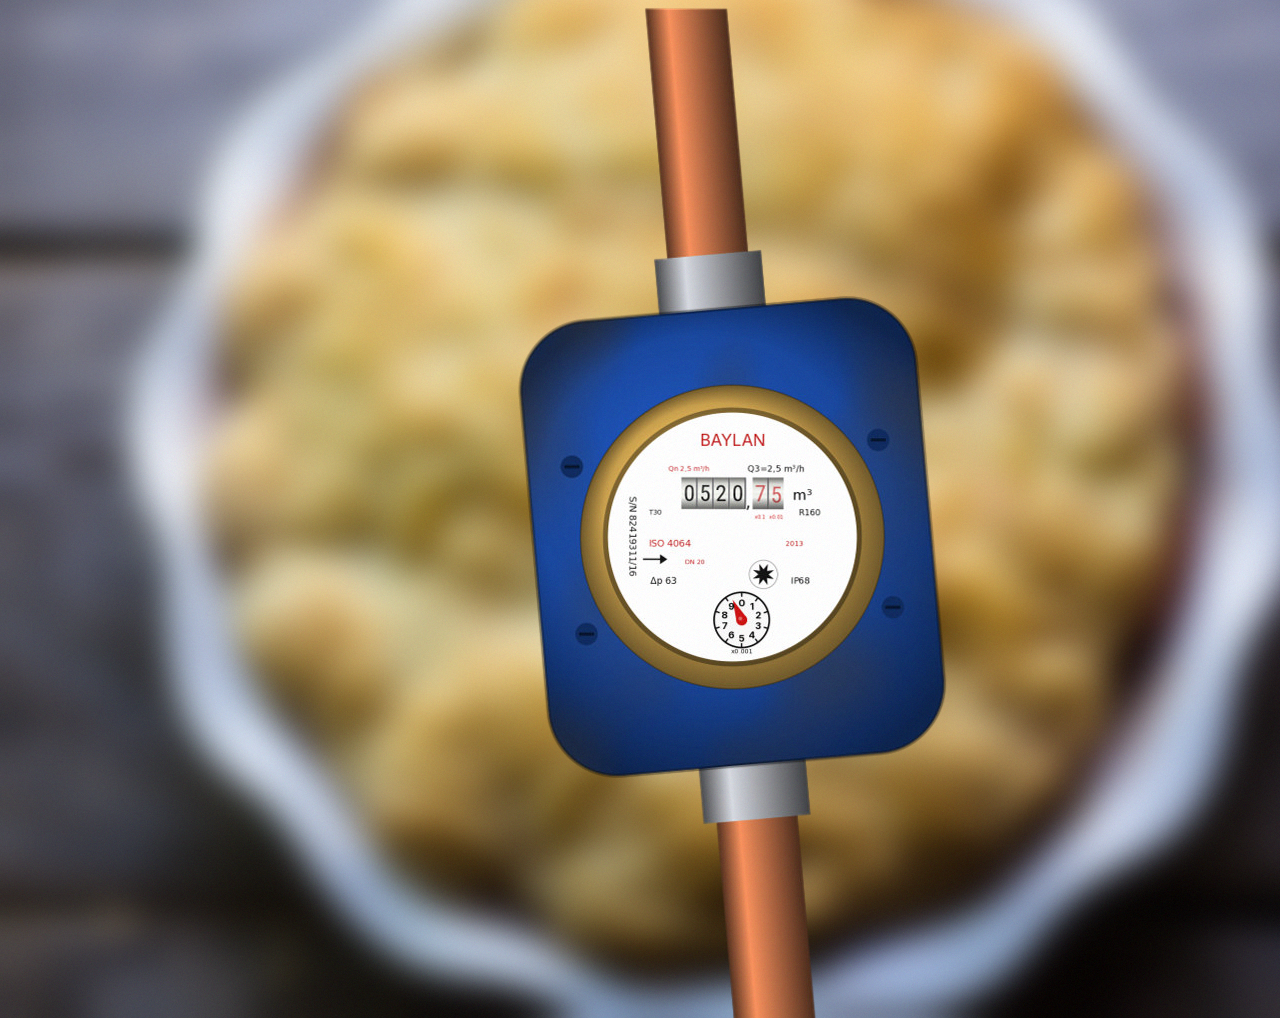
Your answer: 520.749 m³
